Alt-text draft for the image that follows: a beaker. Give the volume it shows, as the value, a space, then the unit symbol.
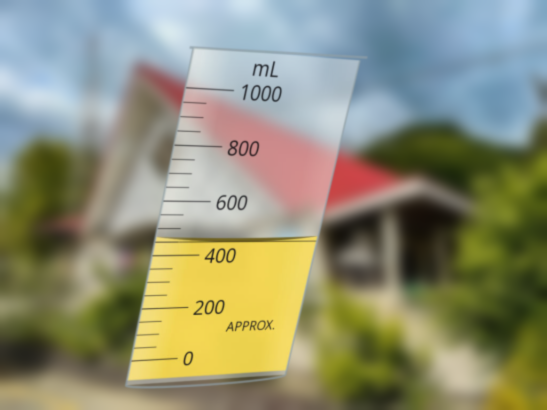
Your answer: 450 mL
